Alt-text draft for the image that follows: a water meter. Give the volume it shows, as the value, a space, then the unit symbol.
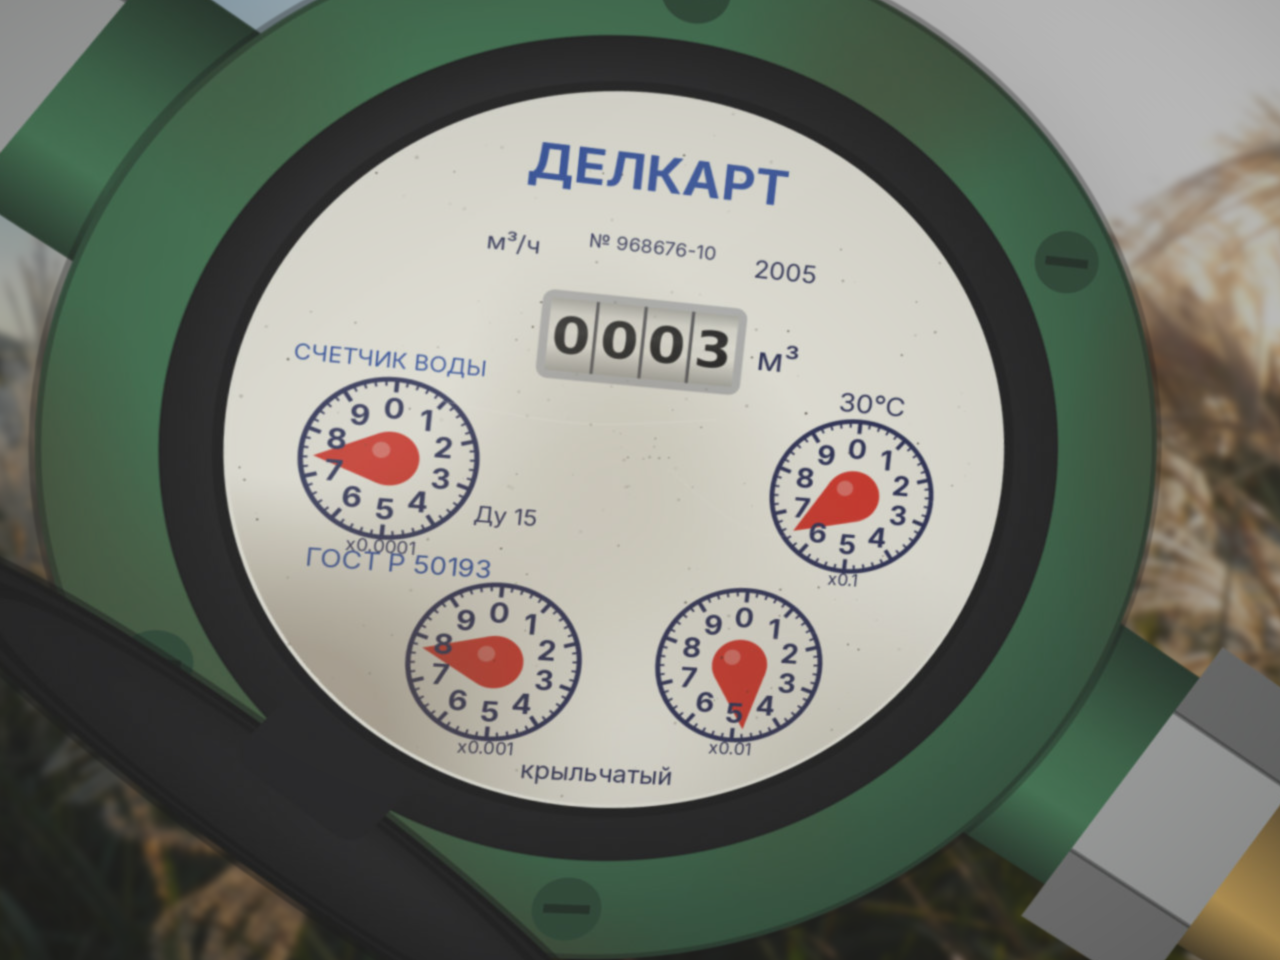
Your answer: 3.6477 m³
